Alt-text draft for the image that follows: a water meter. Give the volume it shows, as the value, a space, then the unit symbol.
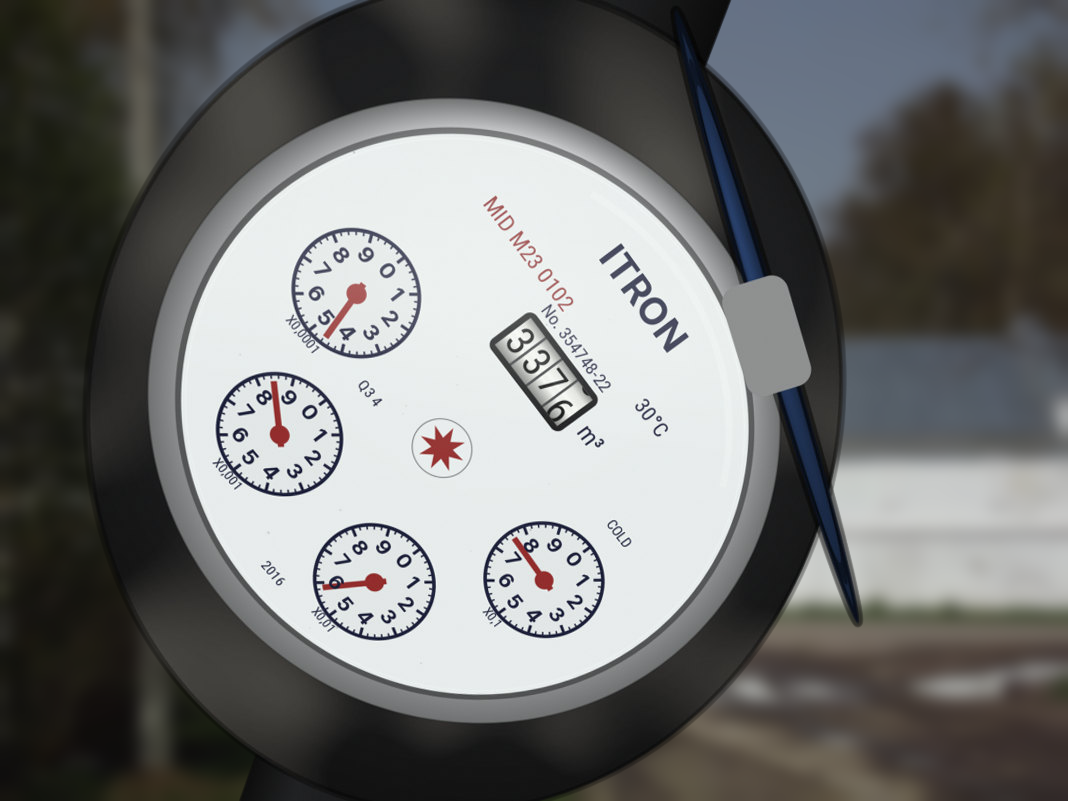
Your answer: 3375.7584 m³
